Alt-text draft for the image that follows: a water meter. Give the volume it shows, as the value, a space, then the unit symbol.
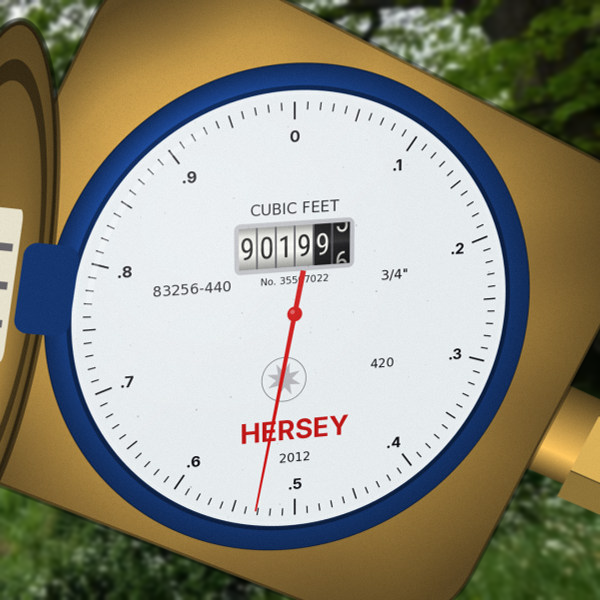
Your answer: 901995.53 ft³
